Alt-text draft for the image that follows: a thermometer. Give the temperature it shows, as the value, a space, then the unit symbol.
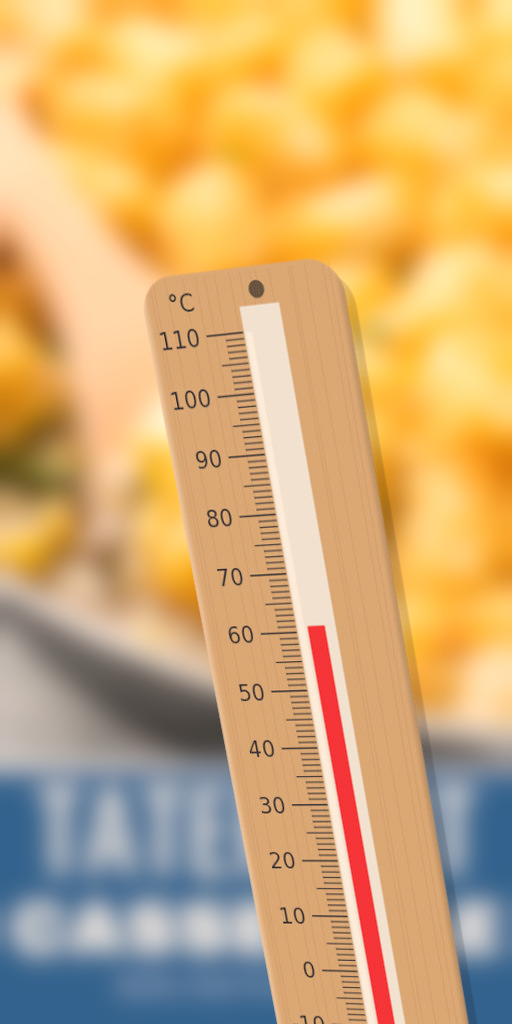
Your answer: 61 °C
